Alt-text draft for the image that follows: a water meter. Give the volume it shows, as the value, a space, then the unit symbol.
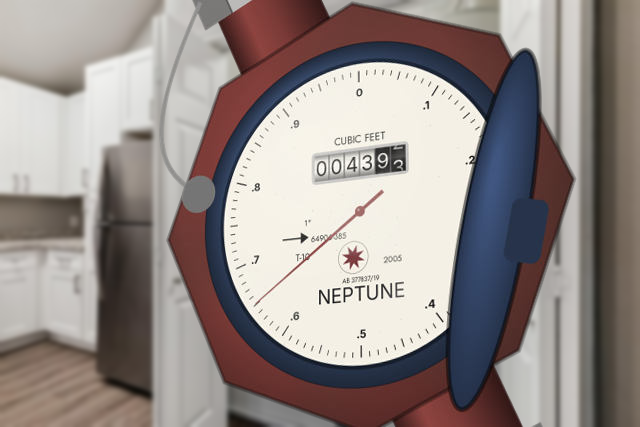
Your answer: 4392.65 ft³
